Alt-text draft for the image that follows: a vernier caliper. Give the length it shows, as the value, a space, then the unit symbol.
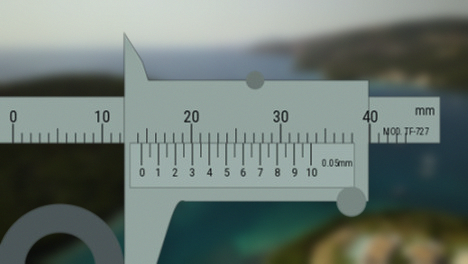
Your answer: 14.4 mm
